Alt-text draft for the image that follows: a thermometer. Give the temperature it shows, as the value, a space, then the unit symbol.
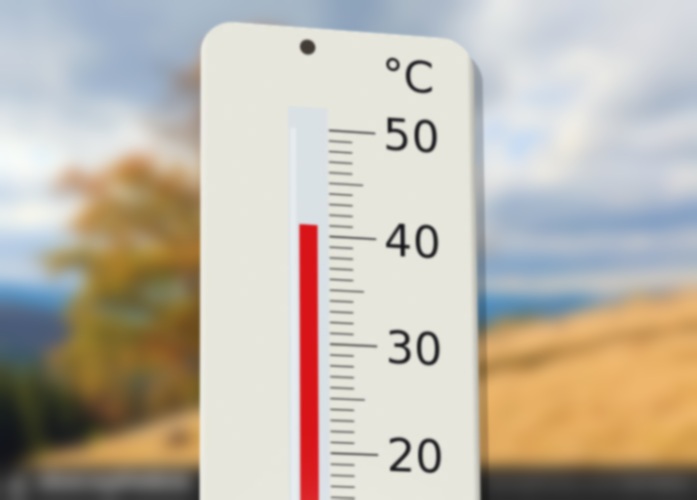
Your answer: 41 °C
